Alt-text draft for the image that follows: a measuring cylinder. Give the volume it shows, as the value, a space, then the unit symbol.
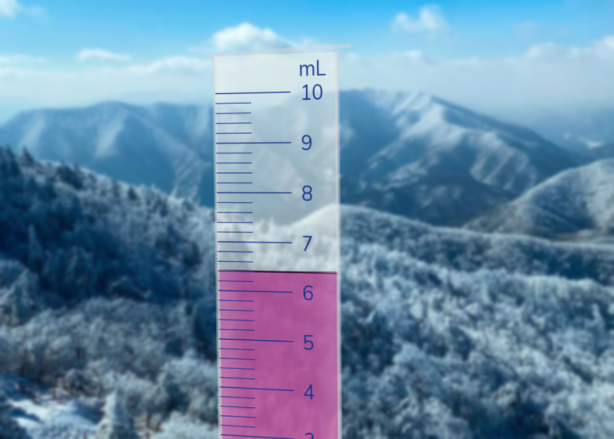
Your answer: 6.4 mL
